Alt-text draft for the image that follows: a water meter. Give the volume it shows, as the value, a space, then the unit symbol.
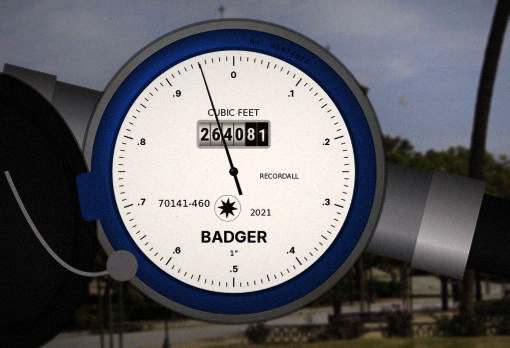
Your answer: 264080.95 ft³
